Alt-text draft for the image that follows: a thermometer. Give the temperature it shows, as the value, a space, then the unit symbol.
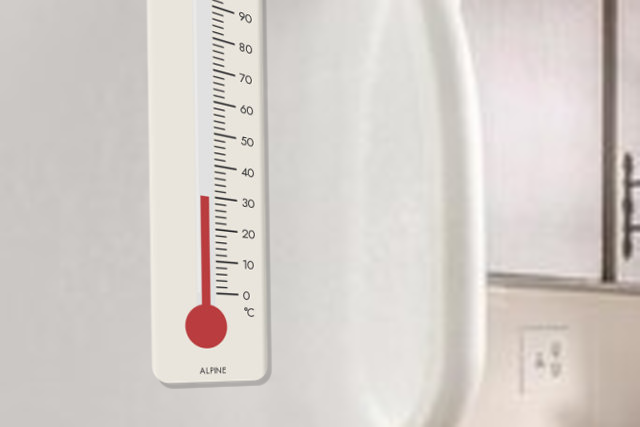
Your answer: 30 °C
